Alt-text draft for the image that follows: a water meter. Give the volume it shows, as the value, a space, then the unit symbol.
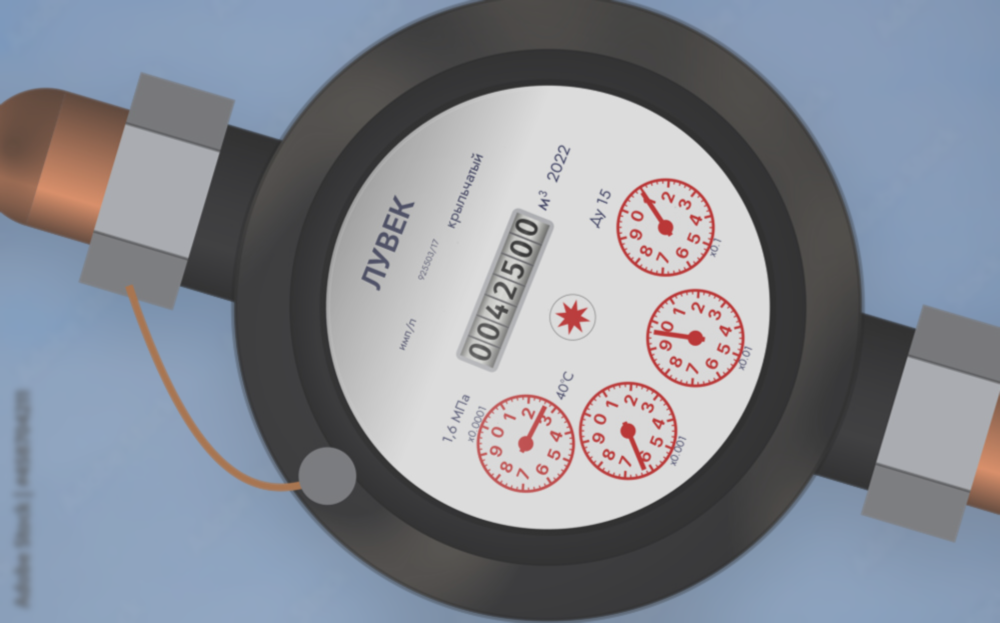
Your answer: 42500.0962 m³
